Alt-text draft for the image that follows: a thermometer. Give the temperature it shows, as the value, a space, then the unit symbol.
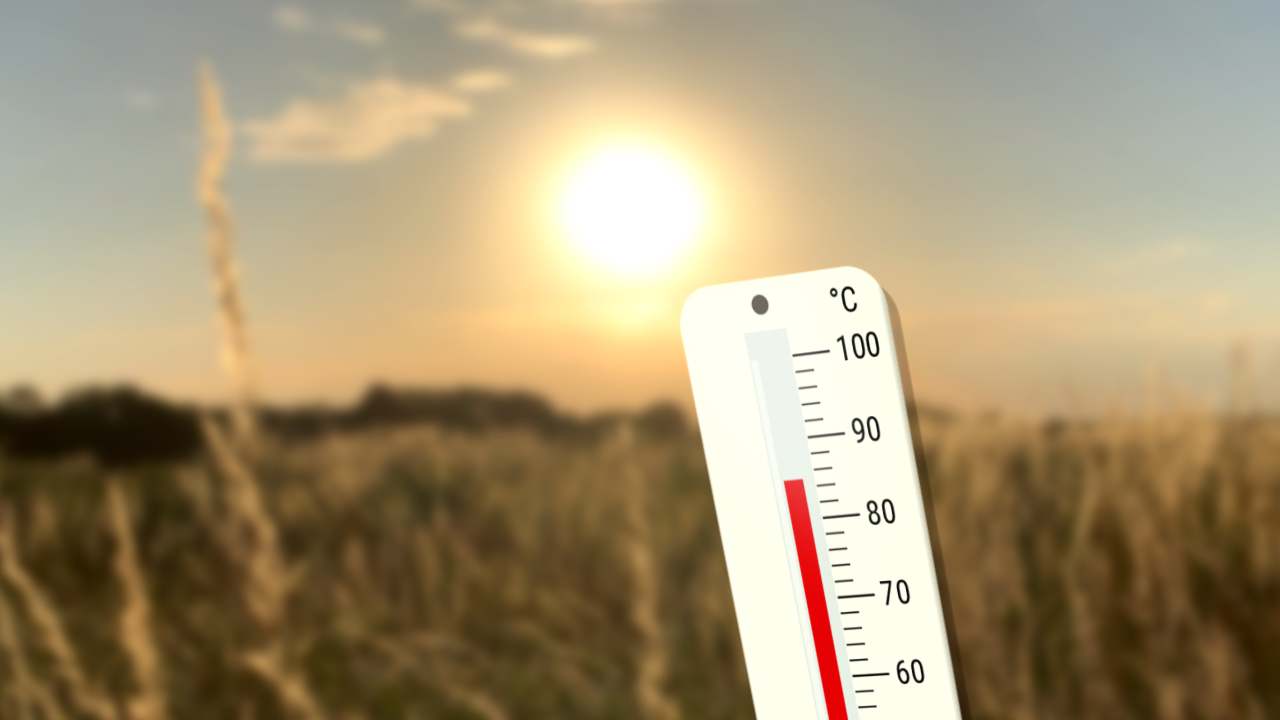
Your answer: 85 °C
